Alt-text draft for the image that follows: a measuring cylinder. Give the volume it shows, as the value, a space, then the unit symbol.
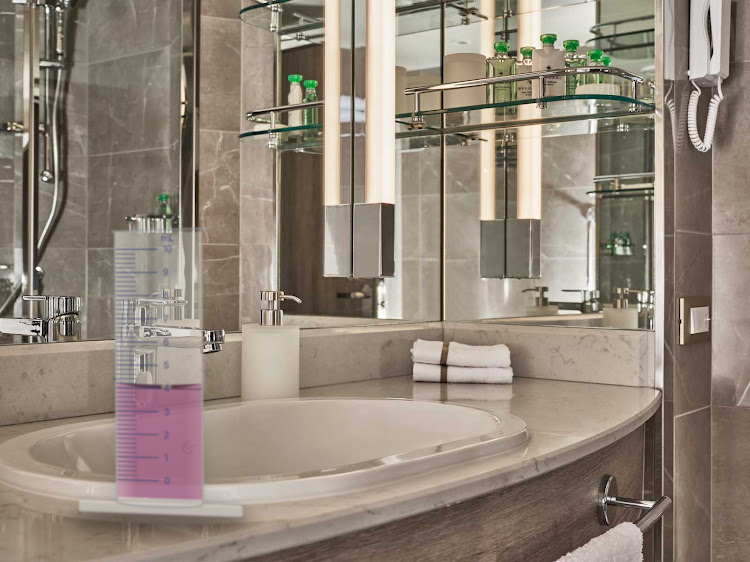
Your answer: 4 mL
